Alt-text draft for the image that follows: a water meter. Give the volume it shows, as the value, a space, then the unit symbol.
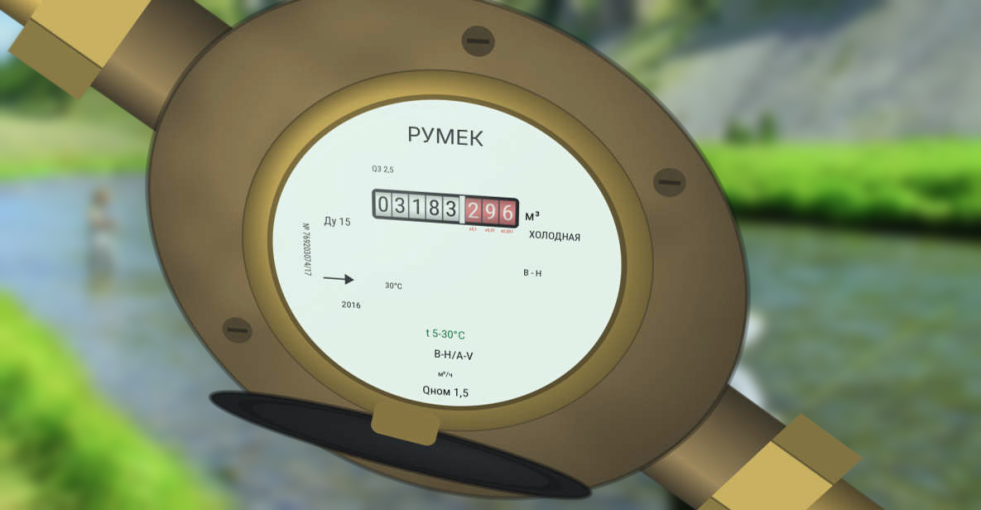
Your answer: 3183.296 m³
